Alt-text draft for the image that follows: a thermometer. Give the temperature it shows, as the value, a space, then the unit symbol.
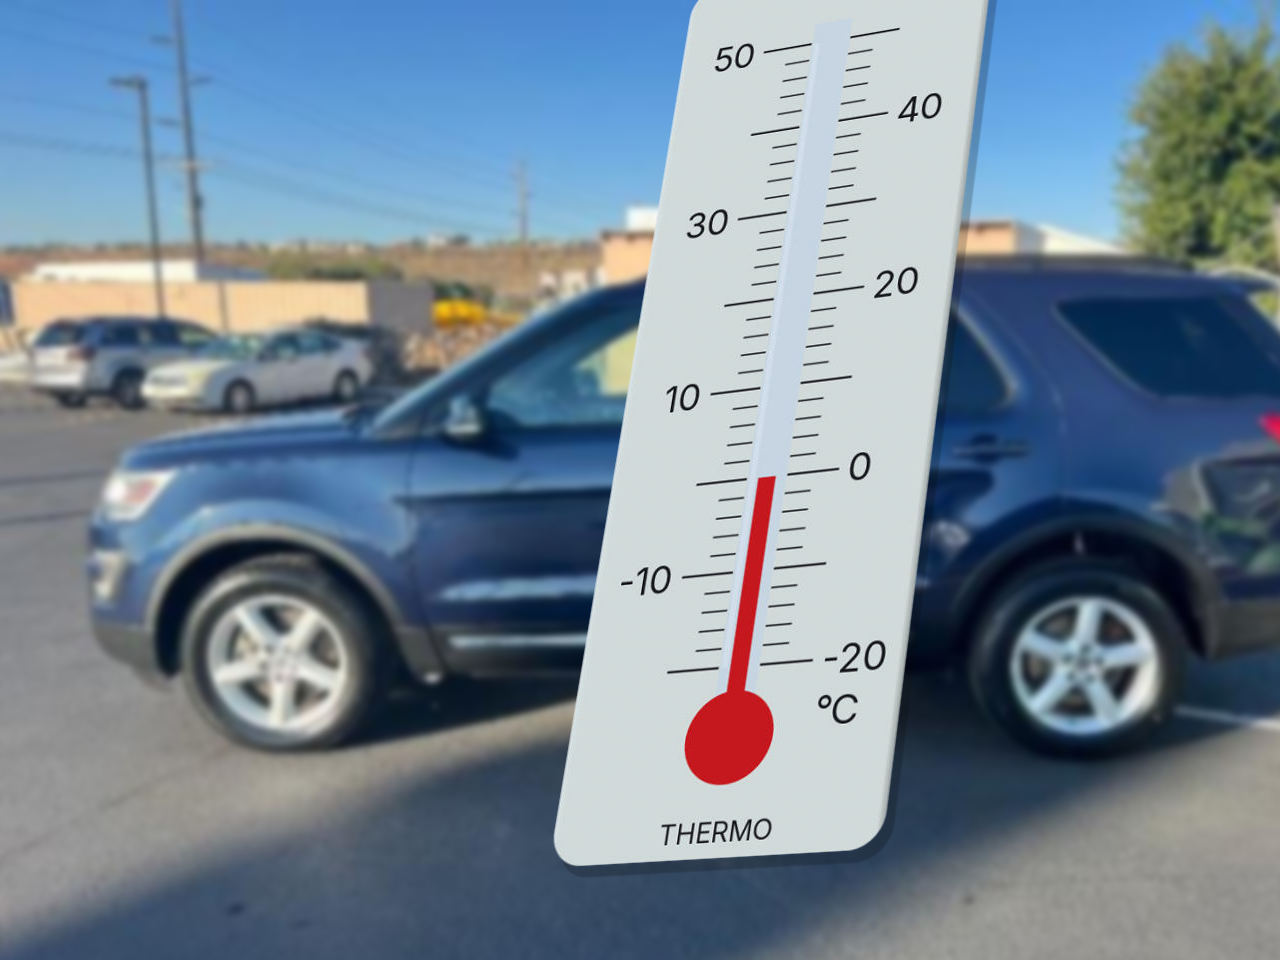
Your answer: 0 °C
